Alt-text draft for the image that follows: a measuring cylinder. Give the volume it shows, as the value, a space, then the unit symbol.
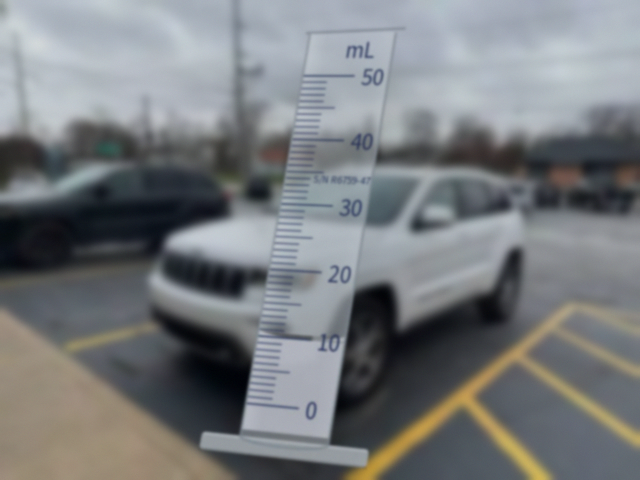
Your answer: 10 mL
